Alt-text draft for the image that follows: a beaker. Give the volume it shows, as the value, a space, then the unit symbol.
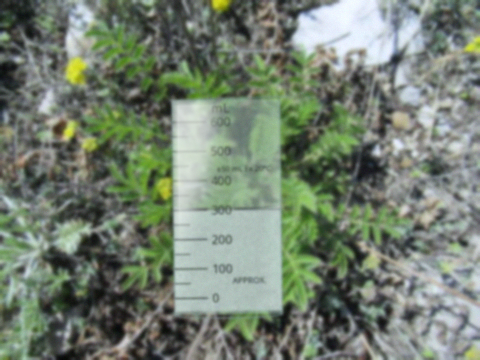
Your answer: 300 mL
